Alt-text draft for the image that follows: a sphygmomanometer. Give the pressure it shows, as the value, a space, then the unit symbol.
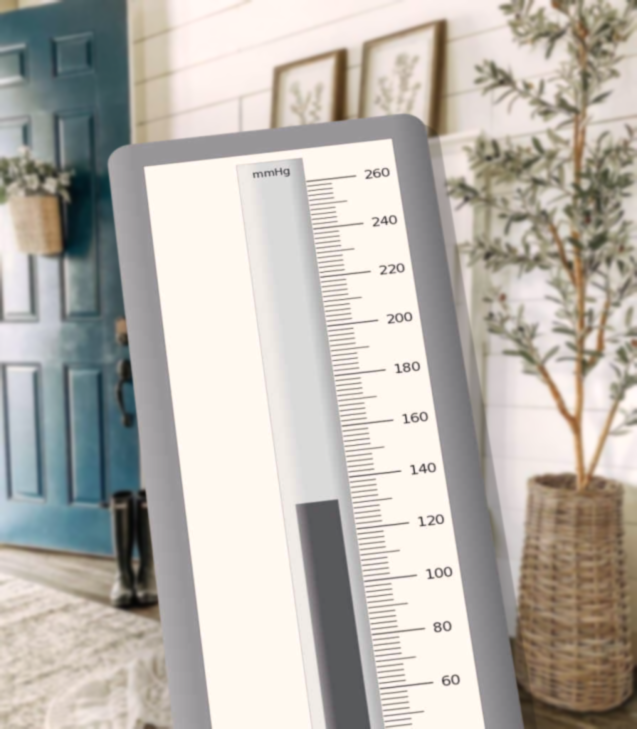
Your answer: 132 mmHg
